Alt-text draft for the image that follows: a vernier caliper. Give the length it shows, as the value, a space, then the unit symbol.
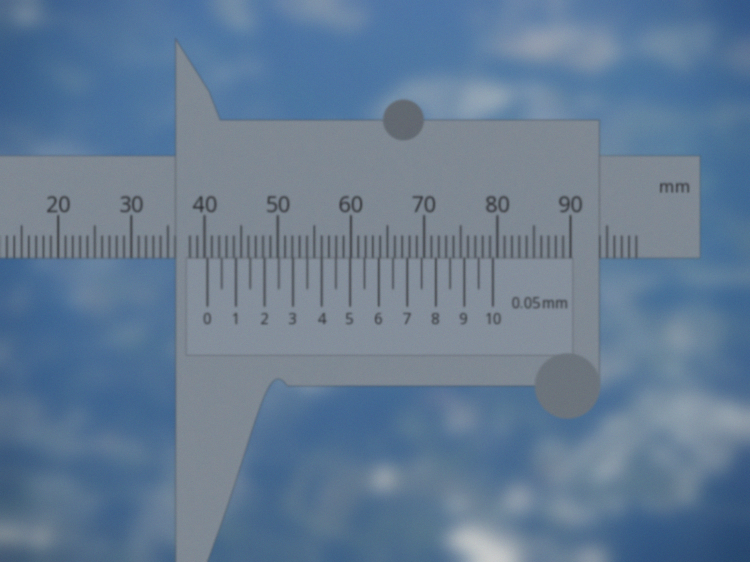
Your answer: 40.4 mm
